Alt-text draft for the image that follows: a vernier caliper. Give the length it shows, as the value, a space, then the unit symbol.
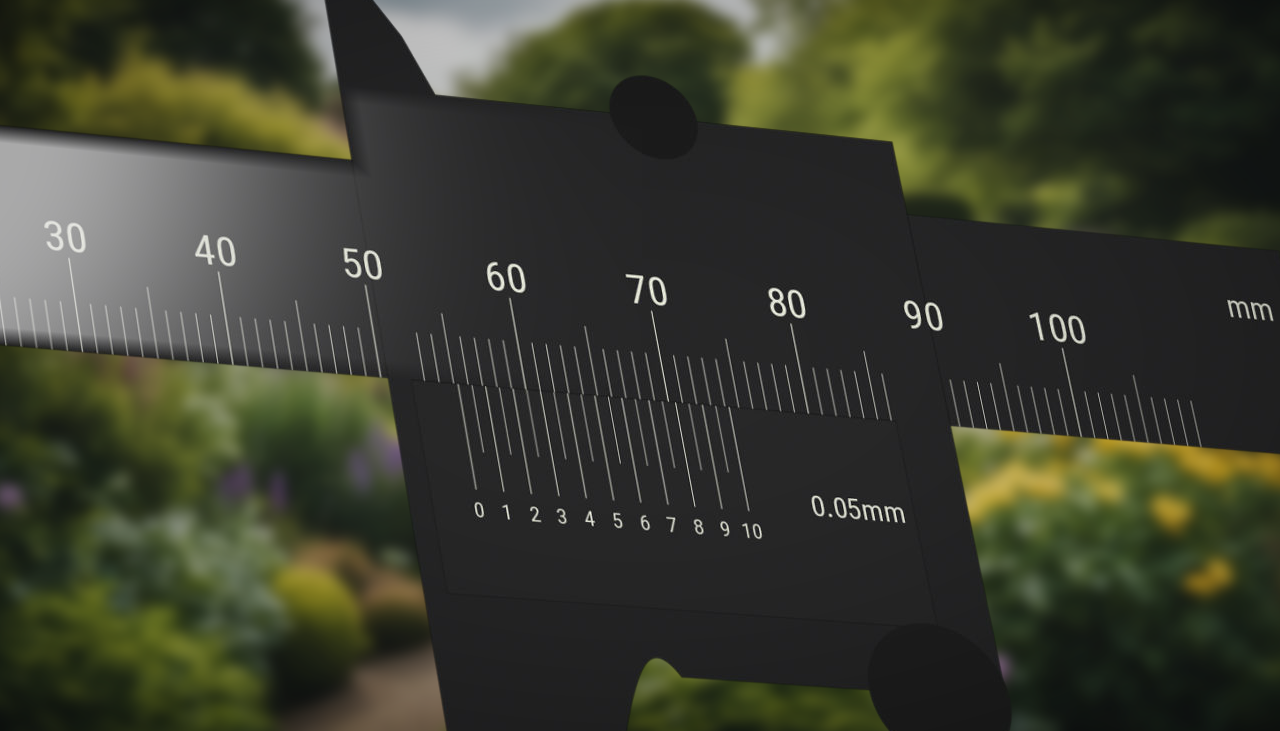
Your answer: 55.3 mm
